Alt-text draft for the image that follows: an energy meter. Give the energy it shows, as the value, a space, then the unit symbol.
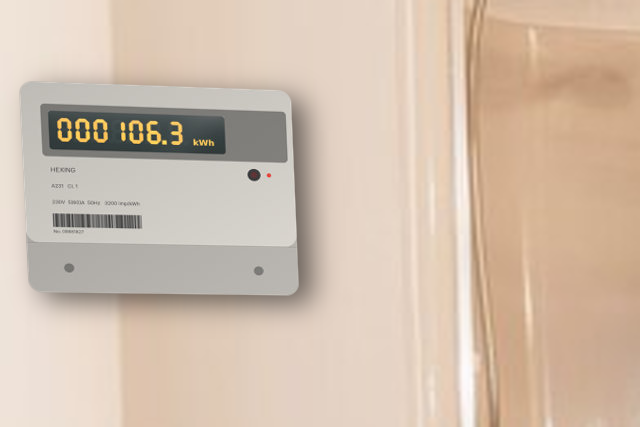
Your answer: 106.3 kWh
